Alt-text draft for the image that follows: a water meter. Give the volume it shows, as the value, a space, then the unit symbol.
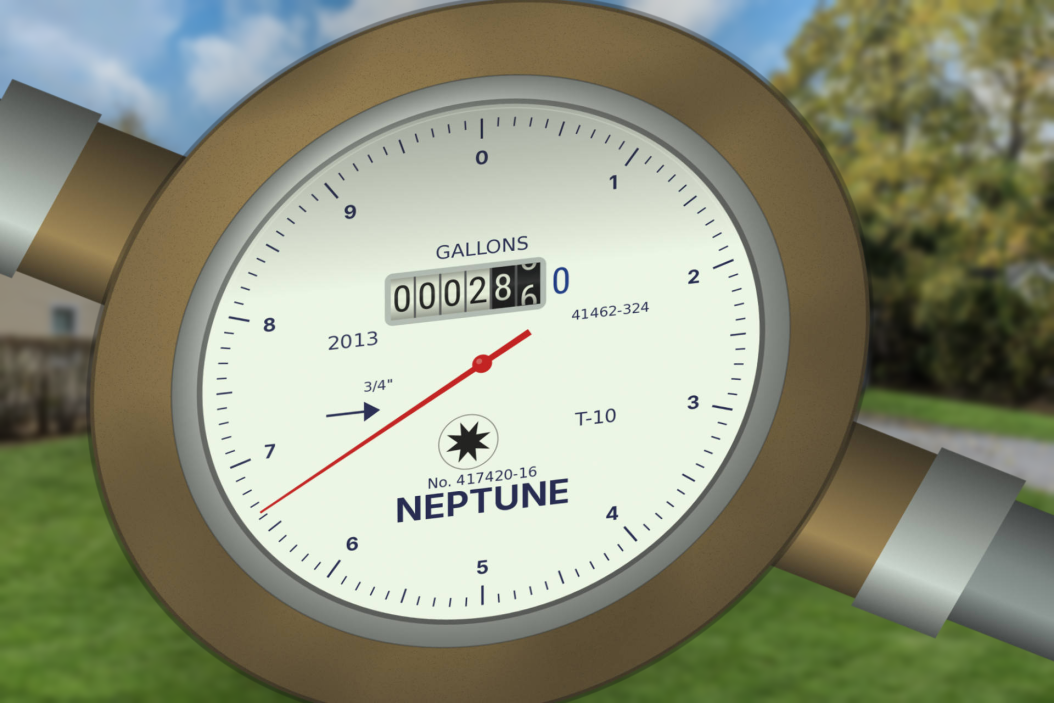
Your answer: 2856.6 gal
